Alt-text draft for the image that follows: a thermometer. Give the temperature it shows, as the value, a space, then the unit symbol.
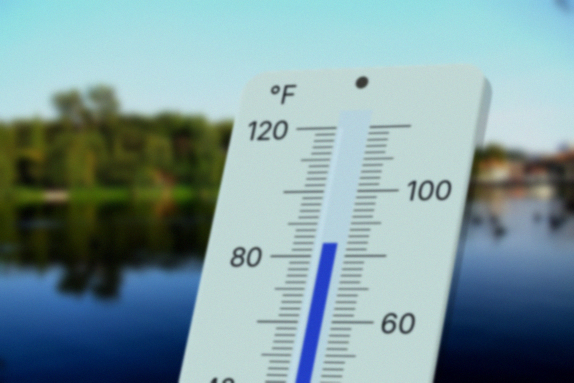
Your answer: 84 °F
